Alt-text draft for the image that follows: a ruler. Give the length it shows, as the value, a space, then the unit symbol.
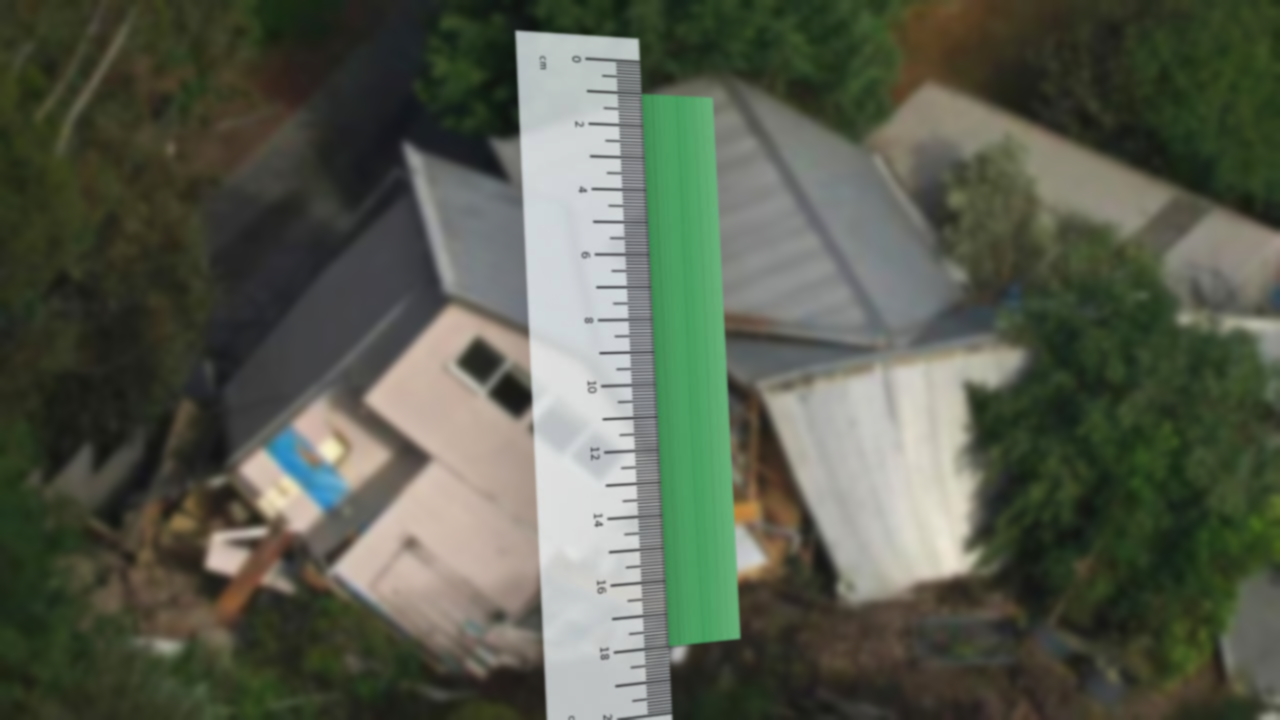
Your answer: 17 cm
